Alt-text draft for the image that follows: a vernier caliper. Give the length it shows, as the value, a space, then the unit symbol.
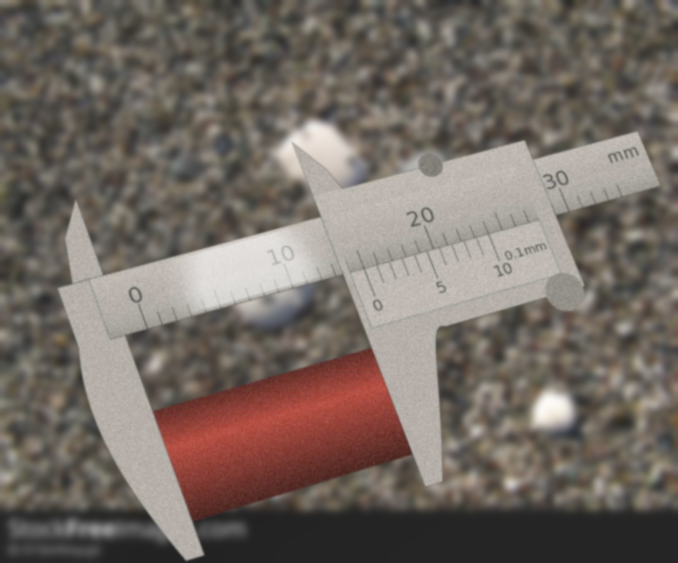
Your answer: 15.0 mm
